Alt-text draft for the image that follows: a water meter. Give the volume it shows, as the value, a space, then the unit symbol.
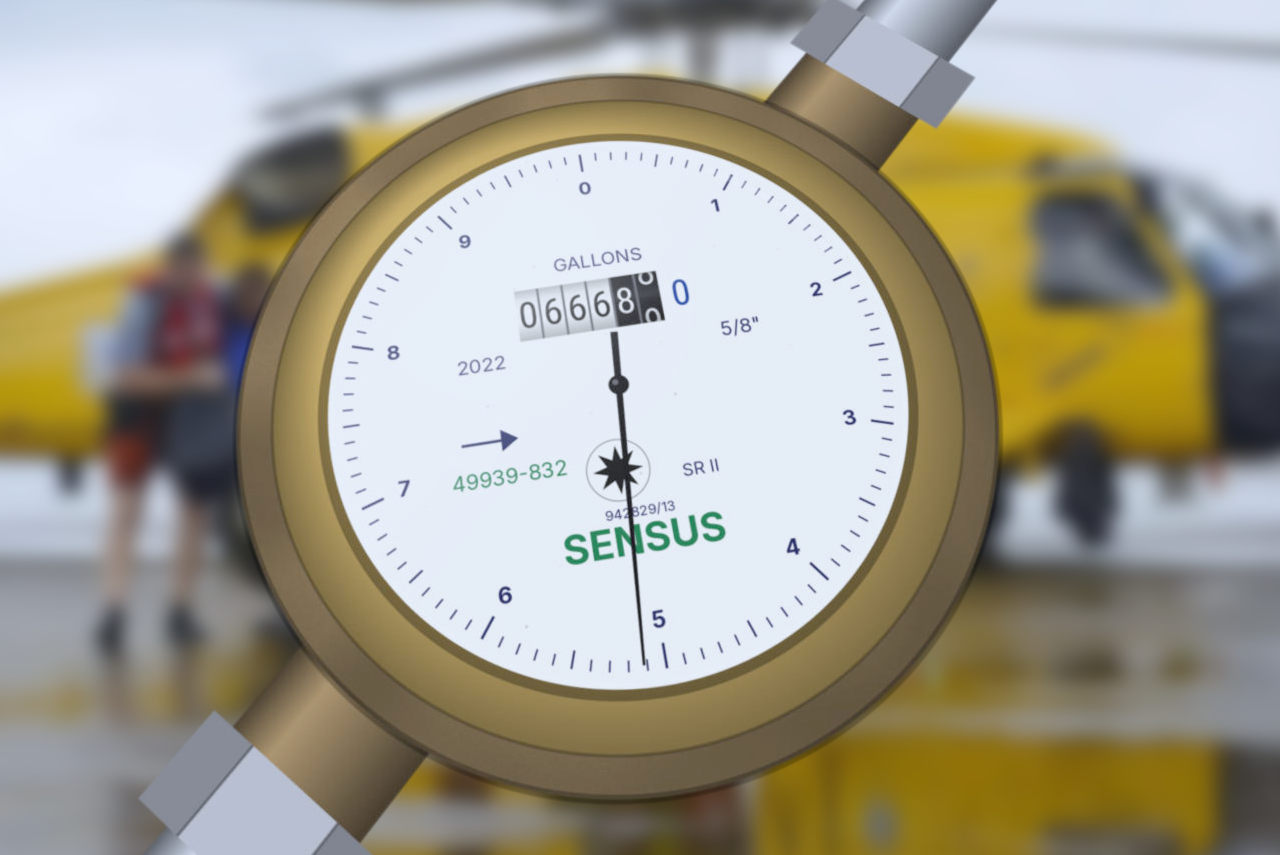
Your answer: 666885.1 gal
